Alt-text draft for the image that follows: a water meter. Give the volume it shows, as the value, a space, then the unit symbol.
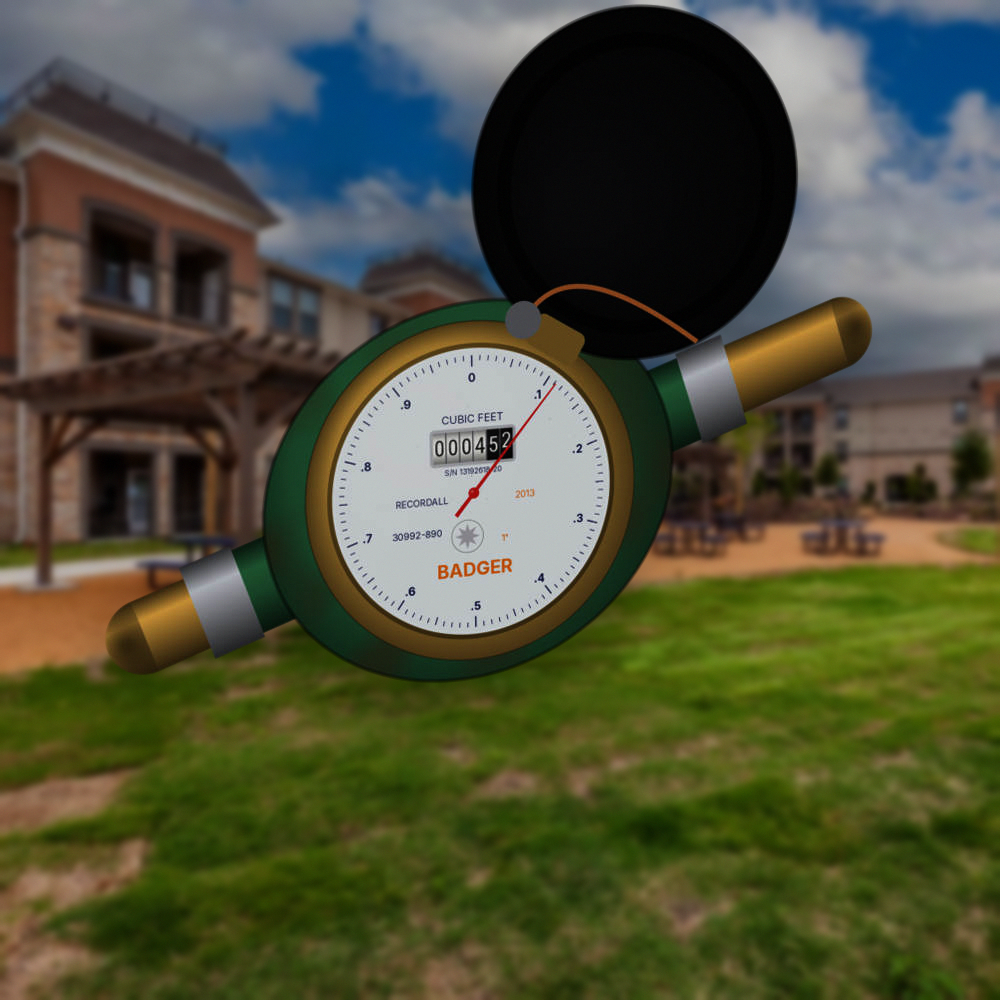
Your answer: 452.11 ft³
